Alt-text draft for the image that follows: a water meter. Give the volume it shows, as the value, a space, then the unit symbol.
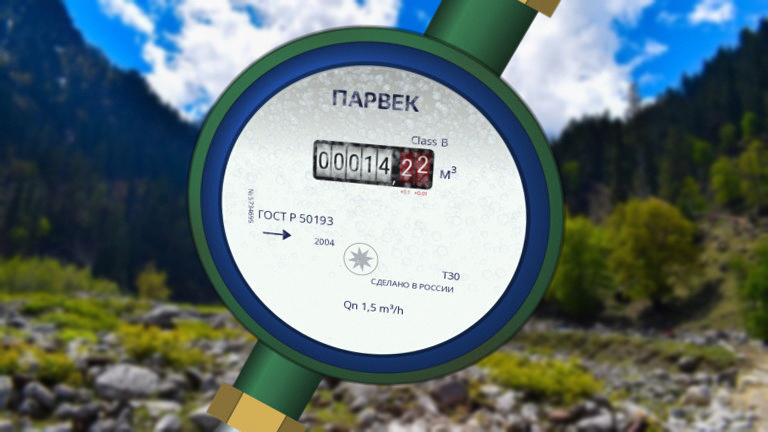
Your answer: 14.22 m³
